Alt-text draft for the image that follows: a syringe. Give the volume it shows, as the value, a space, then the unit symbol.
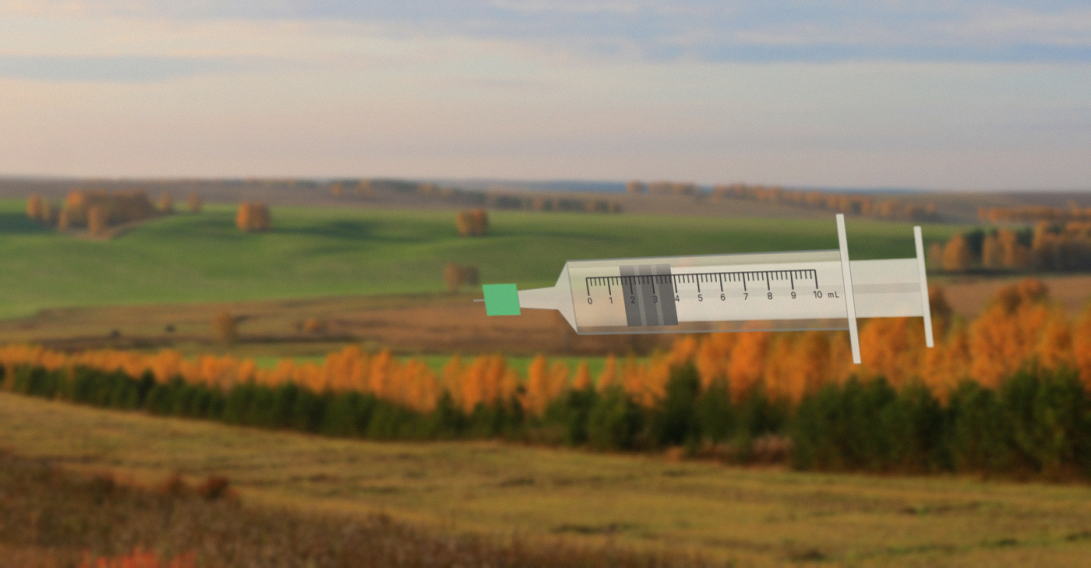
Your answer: 1.6 mL
